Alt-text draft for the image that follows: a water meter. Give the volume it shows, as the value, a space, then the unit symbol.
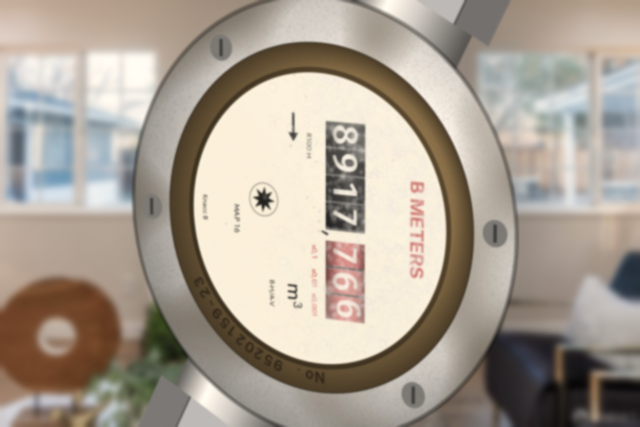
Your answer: 8917.766 m³
